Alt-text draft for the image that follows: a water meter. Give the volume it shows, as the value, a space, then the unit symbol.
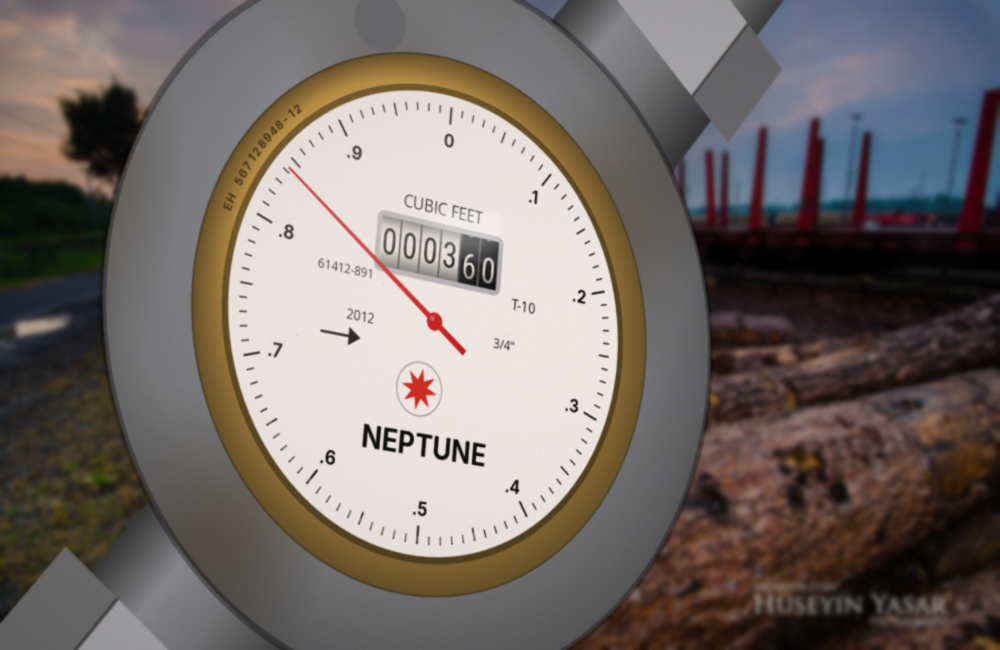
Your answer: 359.84 ft³
